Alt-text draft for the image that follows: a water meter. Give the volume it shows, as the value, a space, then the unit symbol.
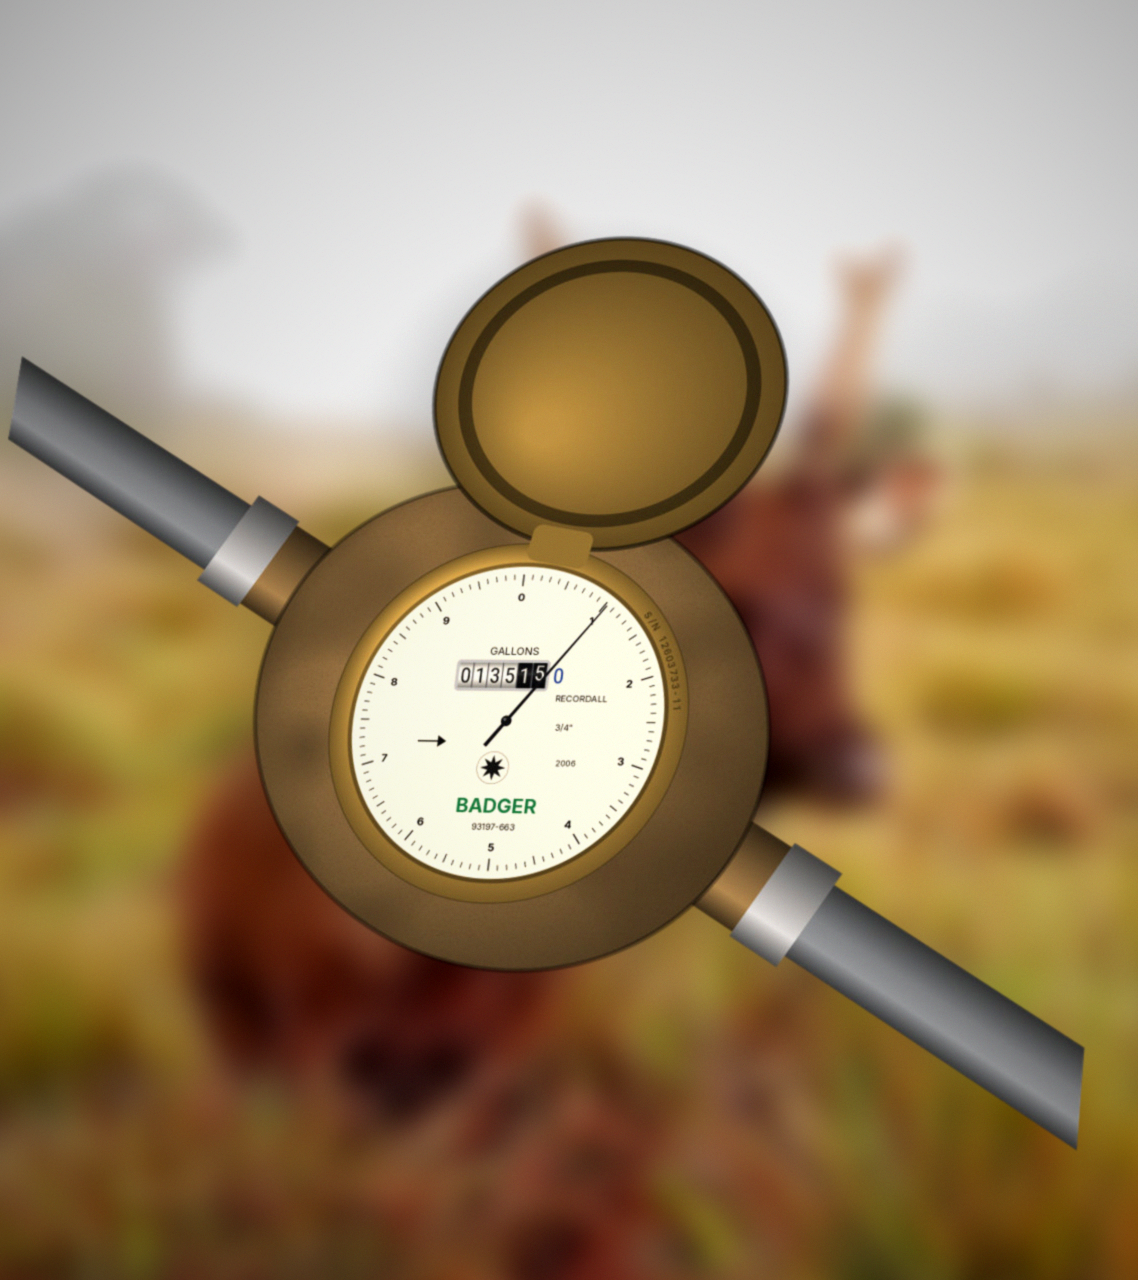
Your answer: 135151.0 gal
